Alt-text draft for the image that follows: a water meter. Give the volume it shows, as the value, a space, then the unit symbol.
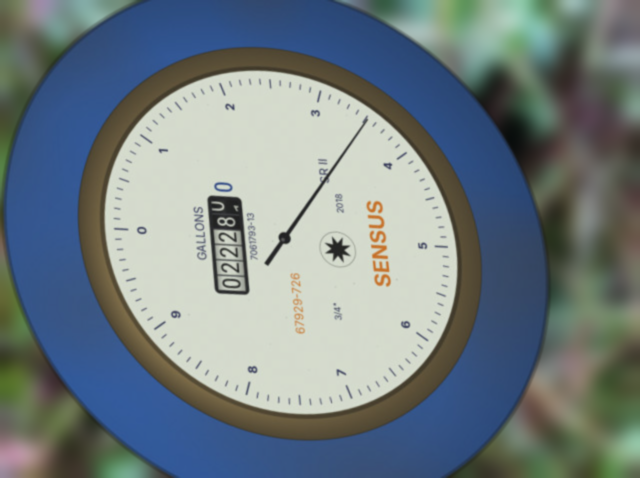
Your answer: 222803.5 gal
